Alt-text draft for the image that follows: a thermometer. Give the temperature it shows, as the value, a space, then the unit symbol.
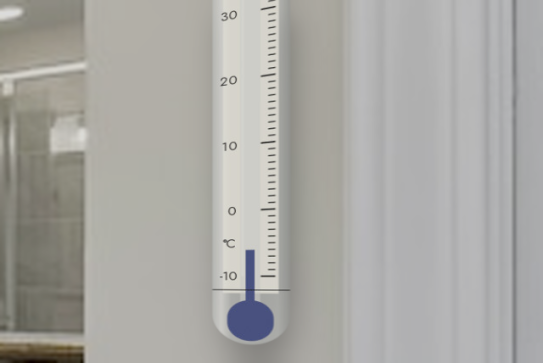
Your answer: -6 °C
